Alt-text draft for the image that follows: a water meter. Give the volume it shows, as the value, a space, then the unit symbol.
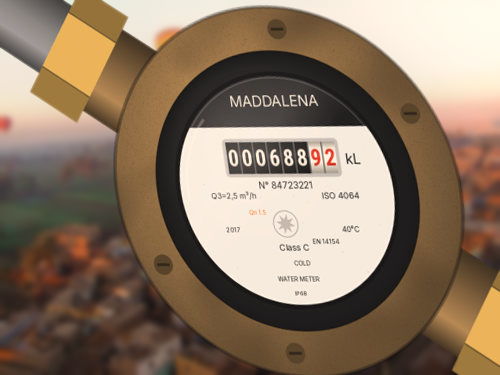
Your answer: 688.92 kL
